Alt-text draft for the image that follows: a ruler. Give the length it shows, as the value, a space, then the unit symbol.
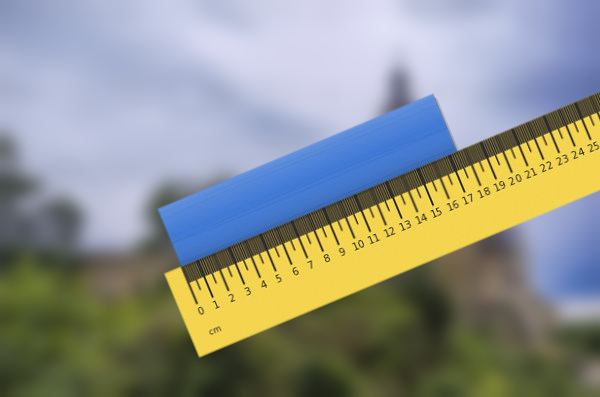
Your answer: 17.5 cm
